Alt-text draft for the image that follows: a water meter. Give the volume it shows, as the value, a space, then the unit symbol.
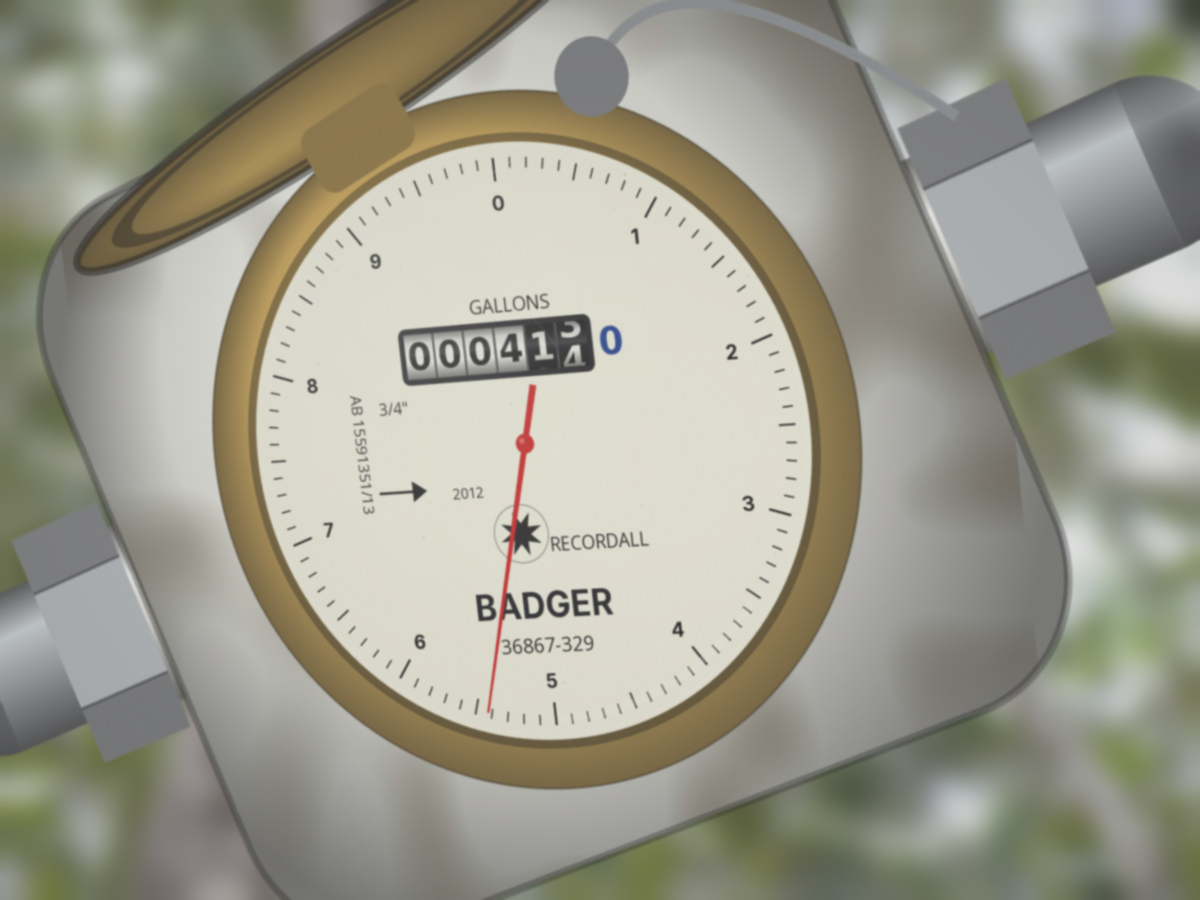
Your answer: 4135.4 gal
